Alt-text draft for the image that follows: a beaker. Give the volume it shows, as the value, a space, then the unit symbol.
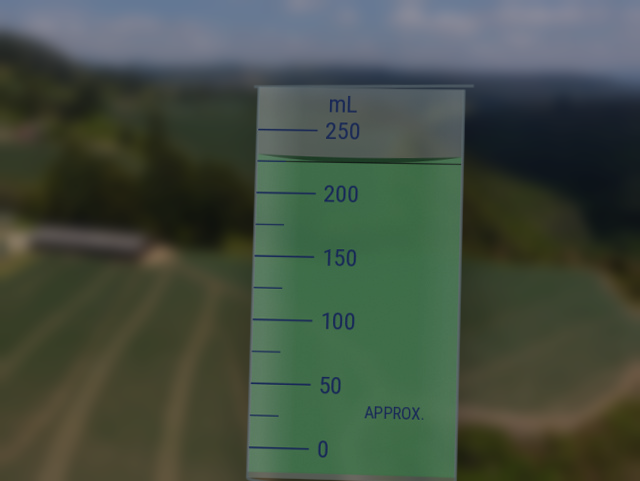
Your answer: 225 mL
